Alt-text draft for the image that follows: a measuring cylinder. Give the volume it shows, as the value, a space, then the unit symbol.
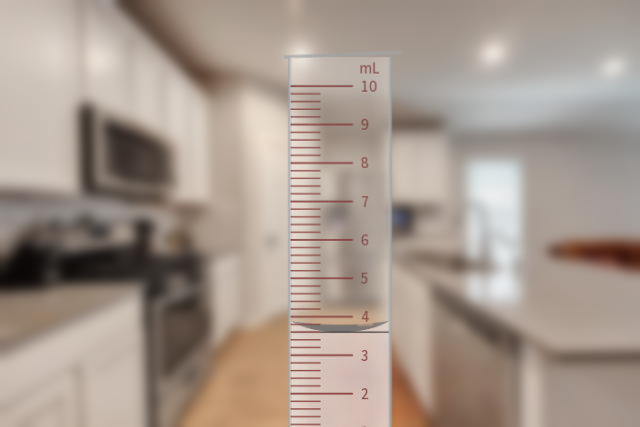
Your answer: 3.6 mL
